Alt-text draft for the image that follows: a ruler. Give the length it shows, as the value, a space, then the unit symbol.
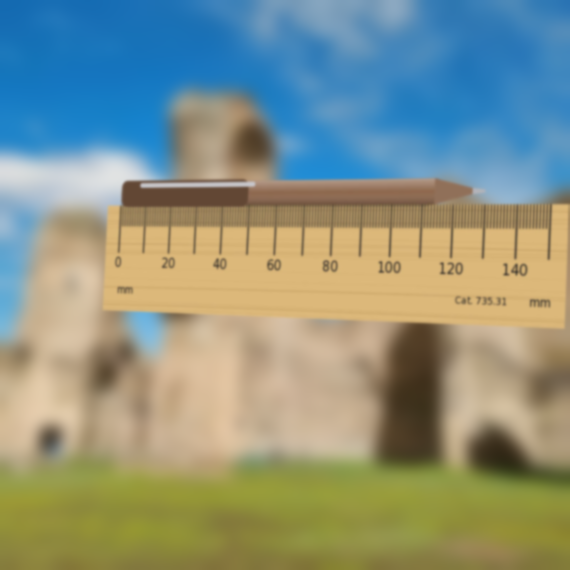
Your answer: 130 mm
